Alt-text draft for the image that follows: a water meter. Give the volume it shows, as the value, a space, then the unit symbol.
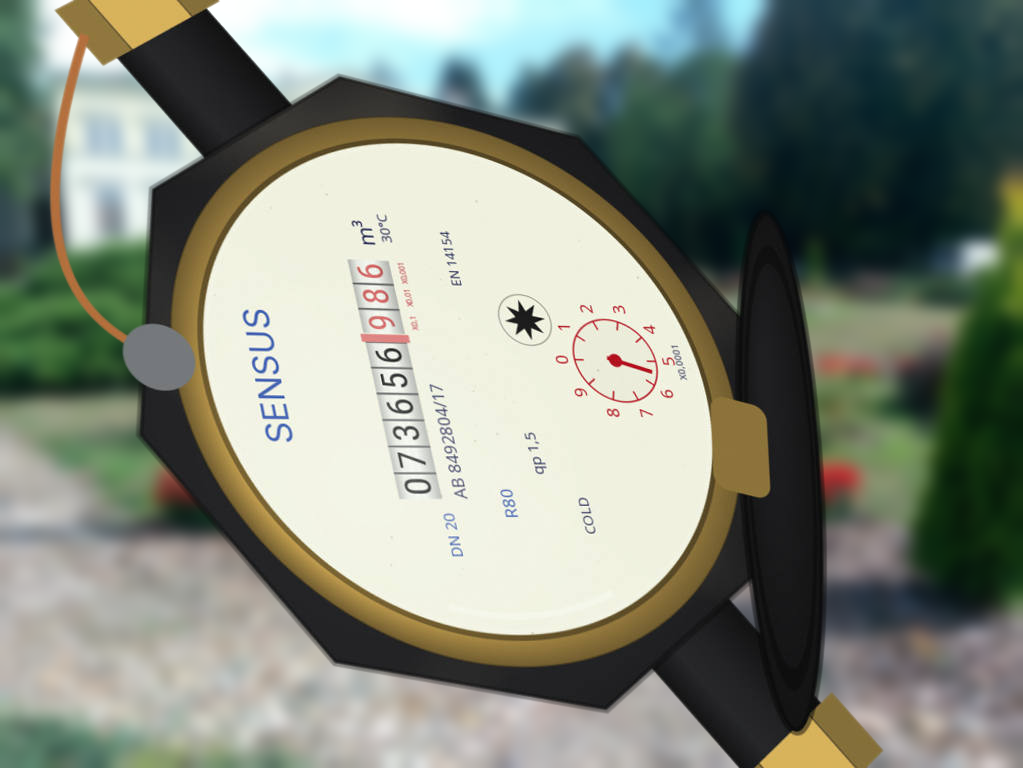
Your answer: 73656.9865 m³
